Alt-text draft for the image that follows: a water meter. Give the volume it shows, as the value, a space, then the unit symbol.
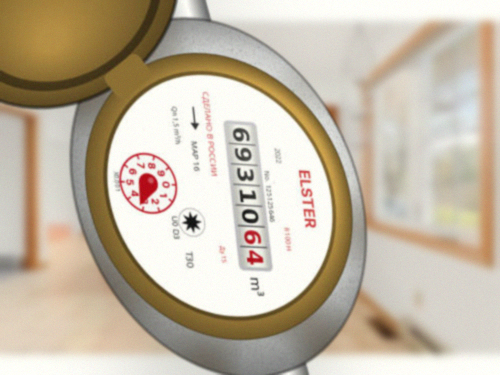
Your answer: 69310.643 m³
